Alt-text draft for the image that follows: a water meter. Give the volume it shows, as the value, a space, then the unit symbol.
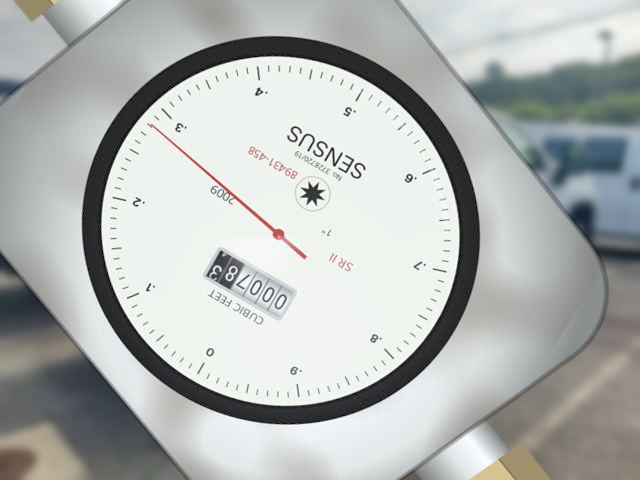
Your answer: 783.28 ft³
